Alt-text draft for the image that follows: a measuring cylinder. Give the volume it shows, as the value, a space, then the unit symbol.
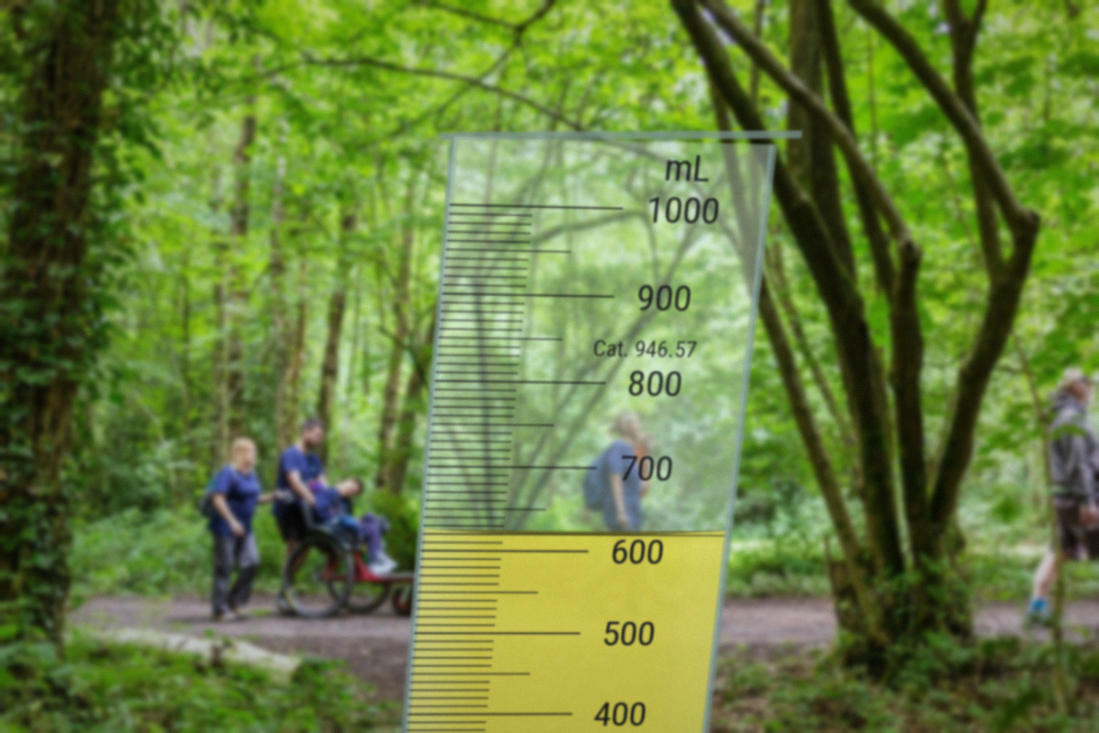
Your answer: 620 mL
